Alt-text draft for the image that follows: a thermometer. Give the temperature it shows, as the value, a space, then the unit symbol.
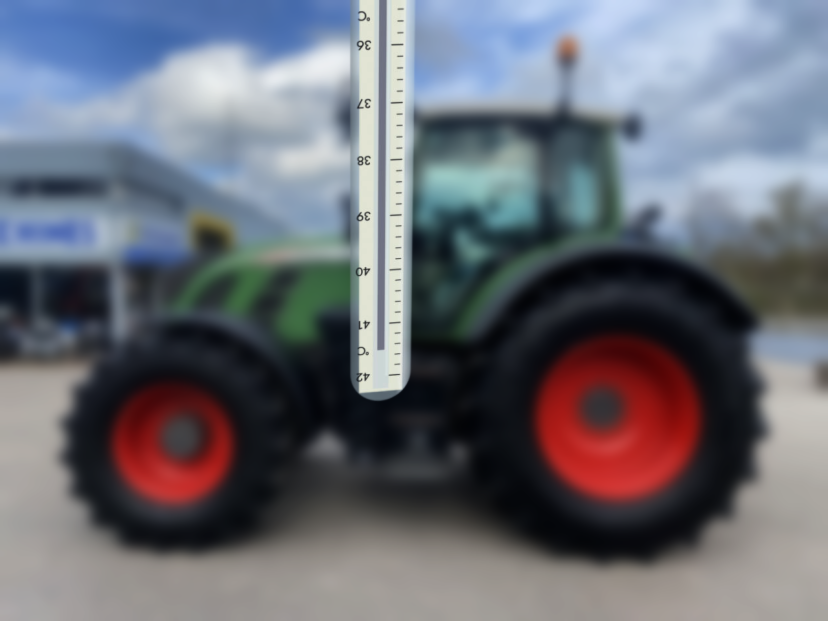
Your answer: 41.5 °C
